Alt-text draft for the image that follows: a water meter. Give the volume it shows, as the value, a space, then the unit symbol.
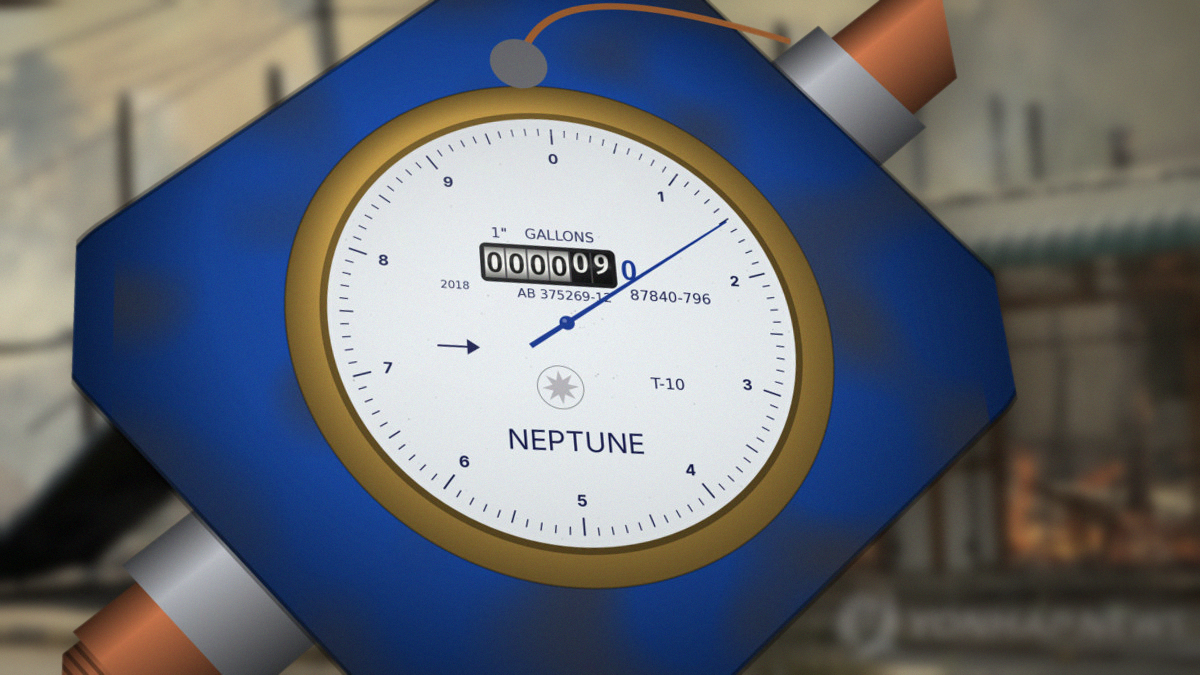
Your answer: 91.5 gal
